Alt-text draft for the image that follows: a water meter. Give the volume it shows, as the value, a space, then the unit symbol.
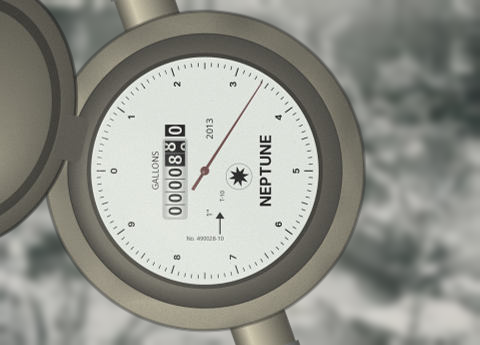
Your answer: 883.4 gal
